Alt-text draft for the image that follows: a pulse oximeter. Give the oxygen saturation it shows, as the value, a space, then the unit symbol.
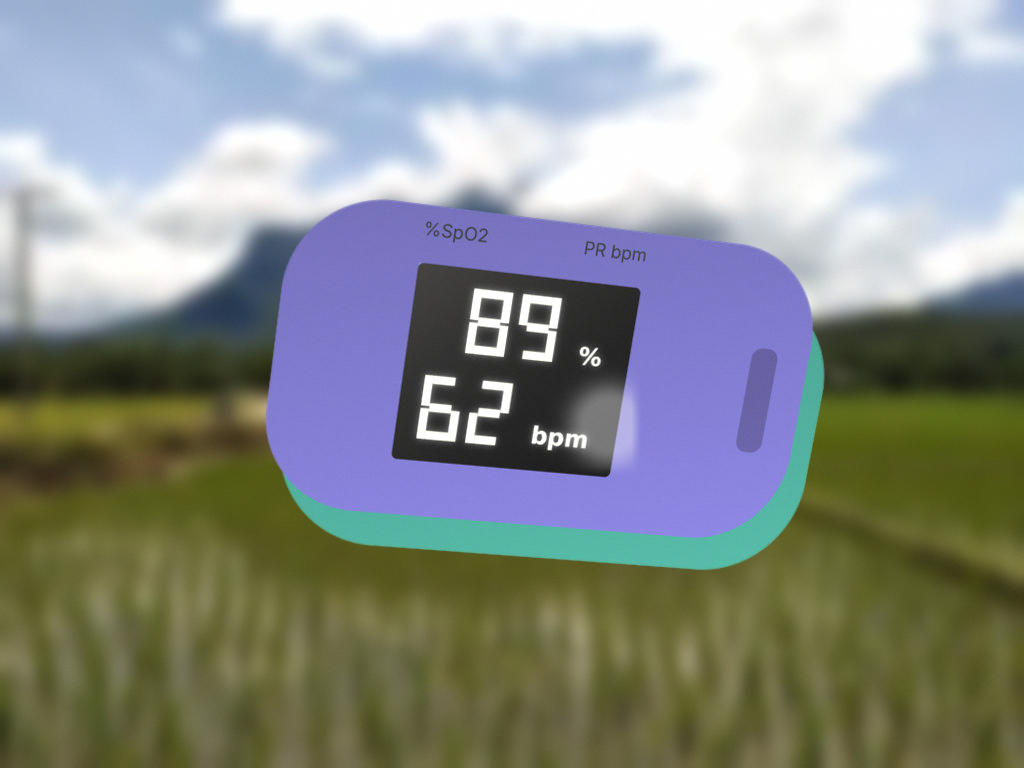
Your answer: 89 %
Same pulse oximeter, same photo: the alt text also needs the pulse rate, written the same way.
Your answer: 62 bpm
